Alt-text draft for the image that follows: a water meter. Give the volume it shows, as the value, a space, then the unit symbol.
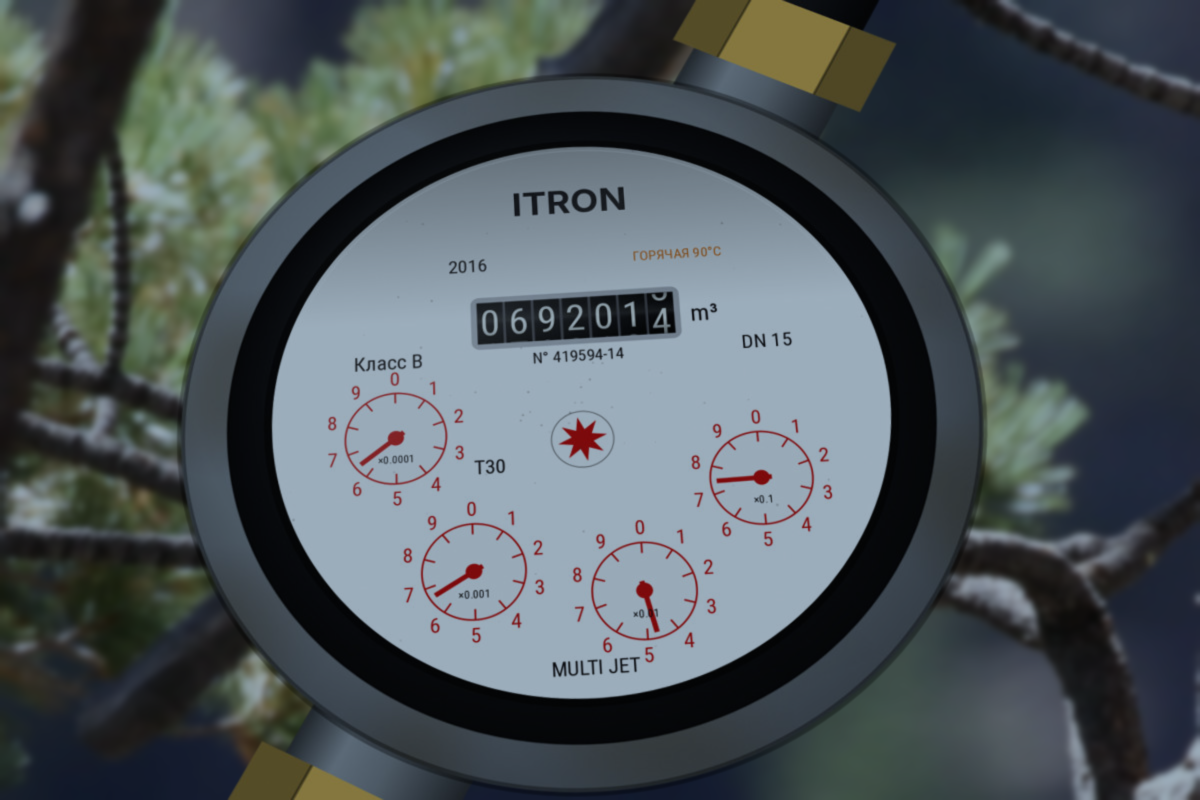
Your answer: 692013.7466 m³
